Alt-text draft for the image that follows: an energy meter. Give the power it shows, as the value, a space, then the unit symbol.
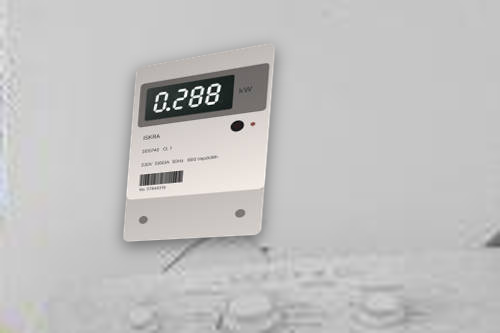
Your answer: 0.288 kW
